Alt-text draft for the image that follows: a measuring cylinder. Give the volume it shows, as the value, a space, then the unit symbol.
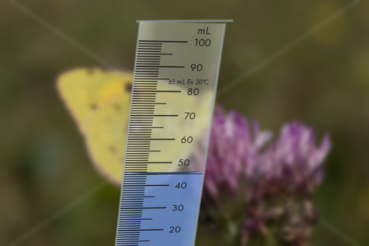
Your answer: 45 mL
